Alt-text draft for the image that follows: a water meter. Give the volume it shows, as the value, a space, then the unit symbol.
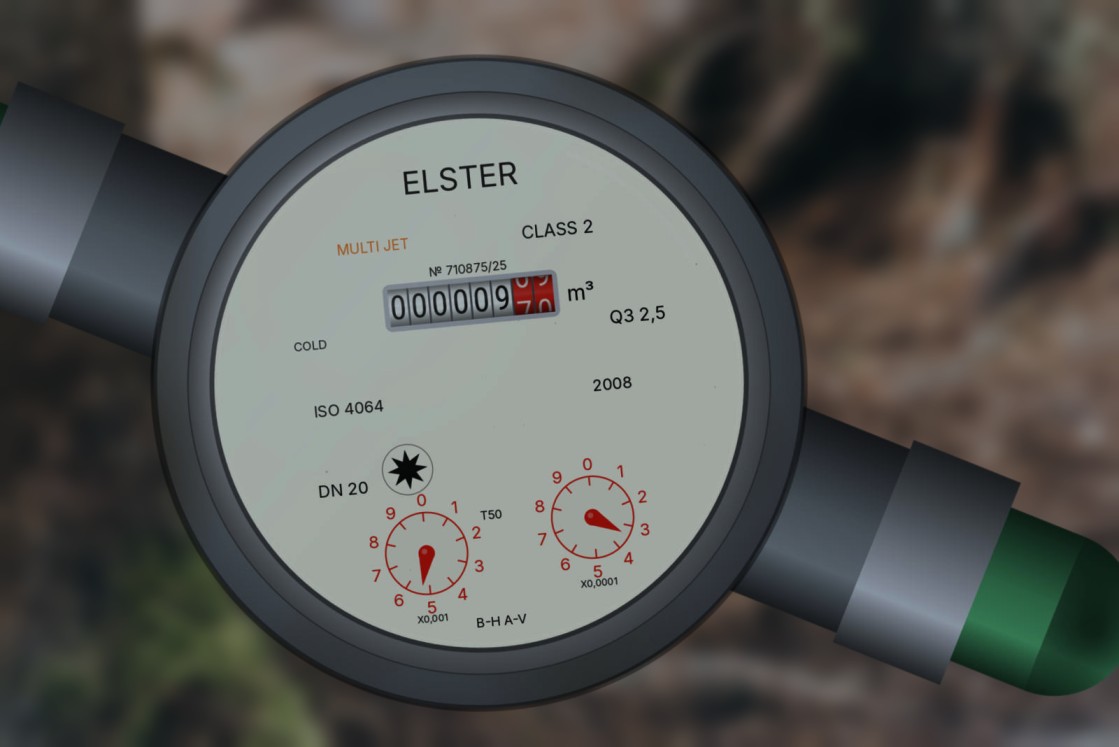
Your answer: 9.6953 m³
